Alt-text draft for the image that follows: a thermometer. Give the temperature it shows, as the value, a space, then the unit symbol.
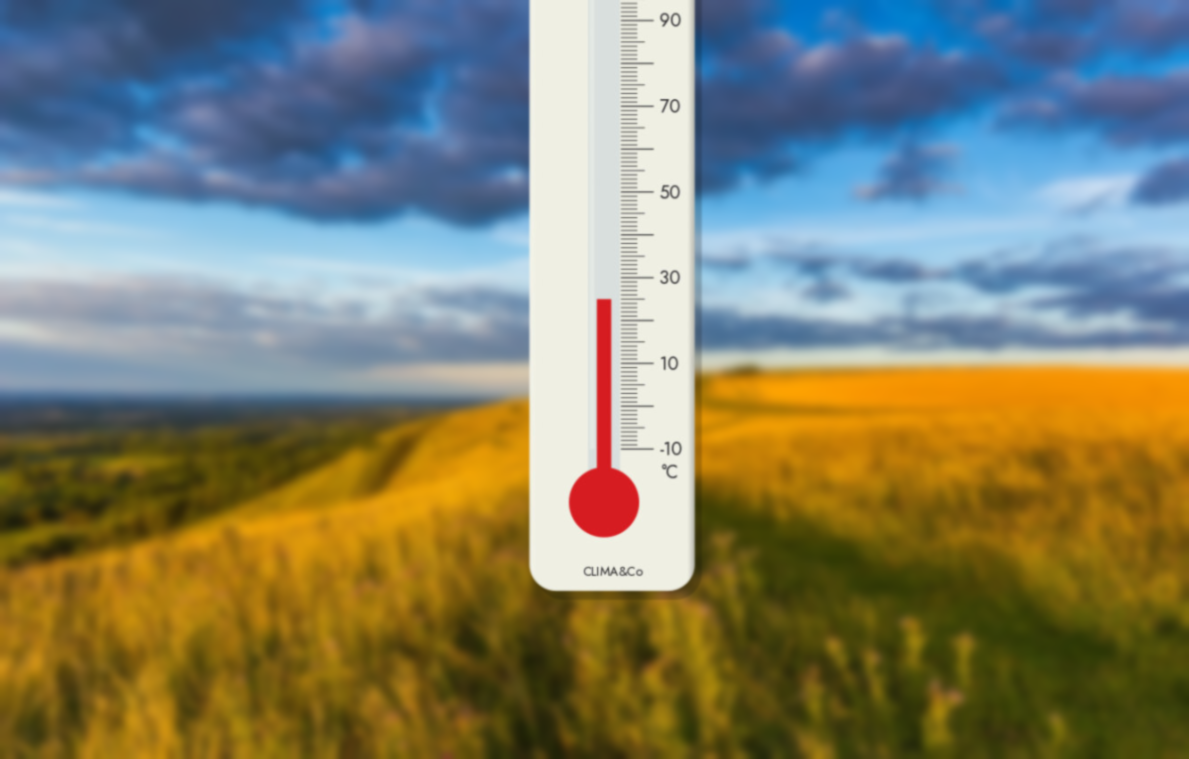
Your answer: 25 °C
